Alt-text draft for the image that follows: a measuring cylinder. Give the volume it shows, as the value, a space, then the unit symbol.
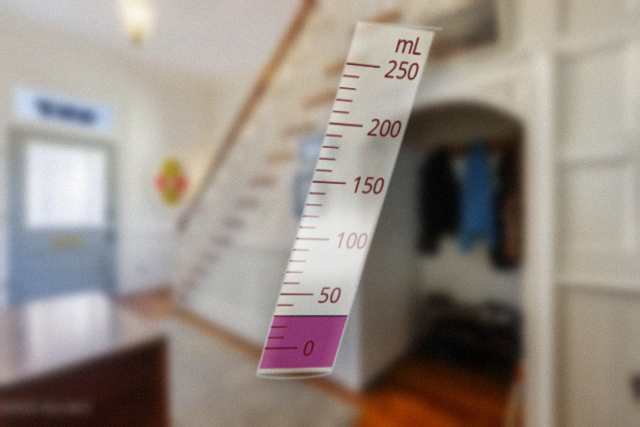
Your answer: 30 mL
